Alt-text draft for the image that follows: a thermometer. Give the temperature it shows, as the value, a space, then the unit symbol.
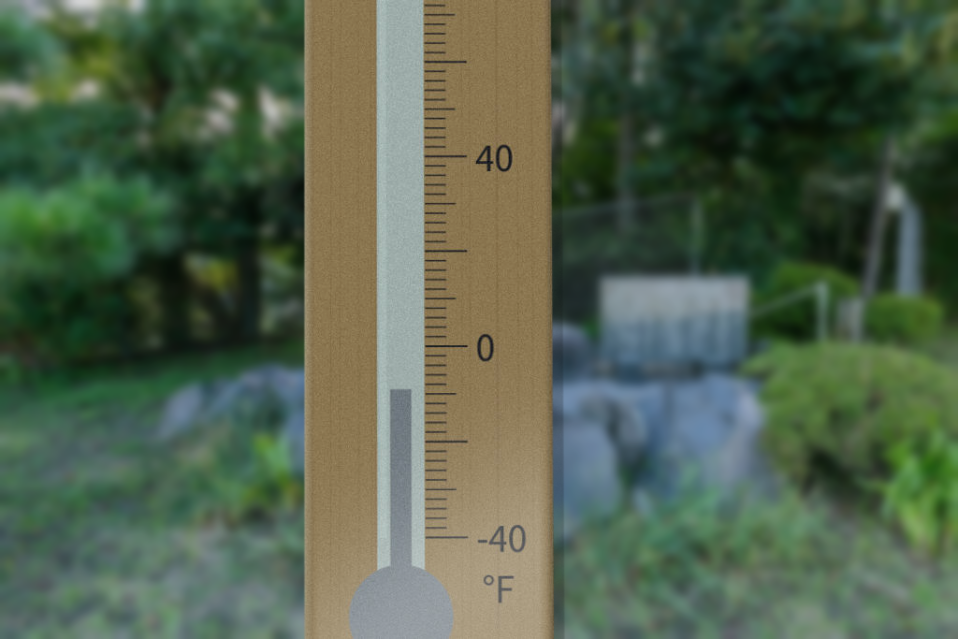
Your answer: -9 °F
